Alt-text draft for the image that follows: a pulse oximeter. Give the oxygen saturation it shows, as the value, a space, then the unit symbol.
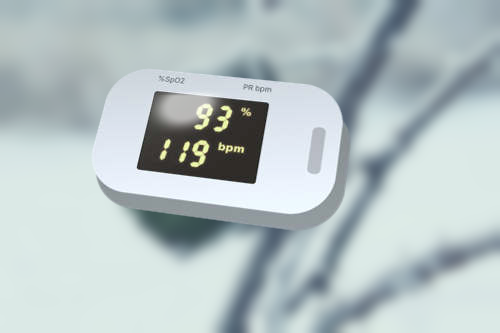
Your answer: 93 %
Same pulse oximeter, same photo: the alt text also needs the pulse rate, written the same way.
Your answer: 119 bpm
